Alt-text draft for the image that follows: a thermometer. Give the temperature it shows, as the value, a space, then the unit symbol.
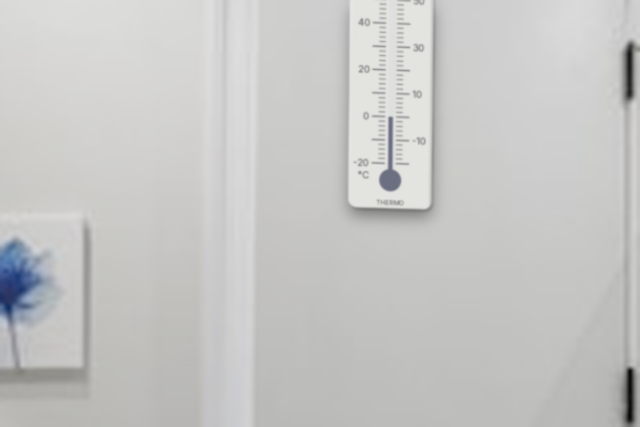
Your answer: 0 °C
